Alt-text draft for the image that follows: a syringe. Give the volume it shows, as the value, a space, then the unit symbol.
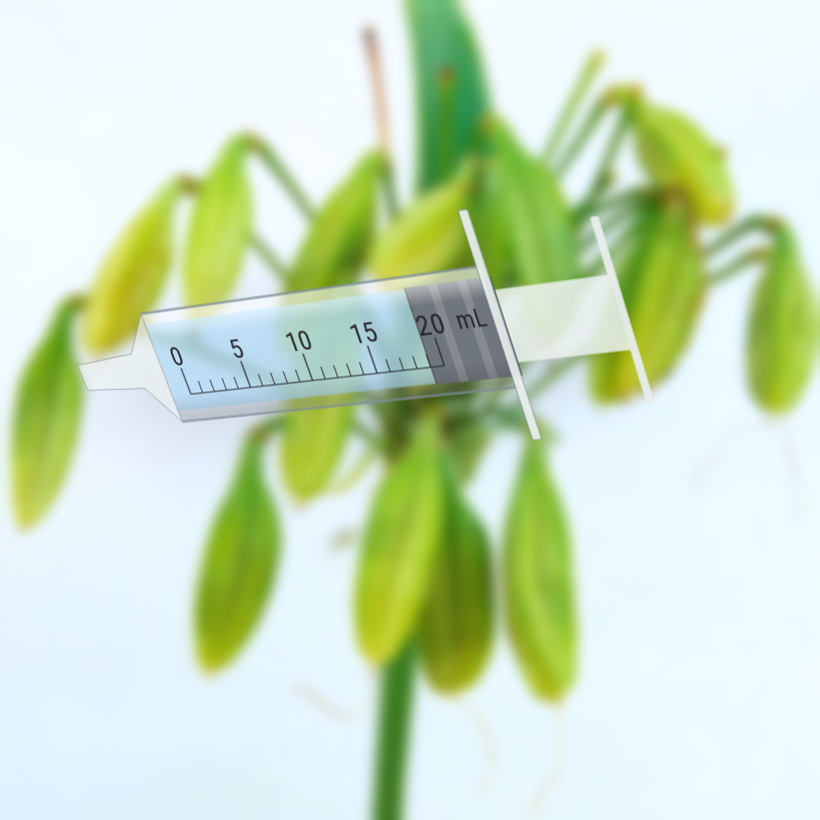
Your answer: 19 mL
